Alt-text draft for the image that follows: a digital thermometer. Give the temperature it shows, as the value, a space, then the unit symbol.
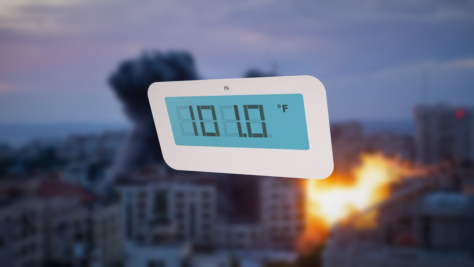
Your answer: 101.0 °F
